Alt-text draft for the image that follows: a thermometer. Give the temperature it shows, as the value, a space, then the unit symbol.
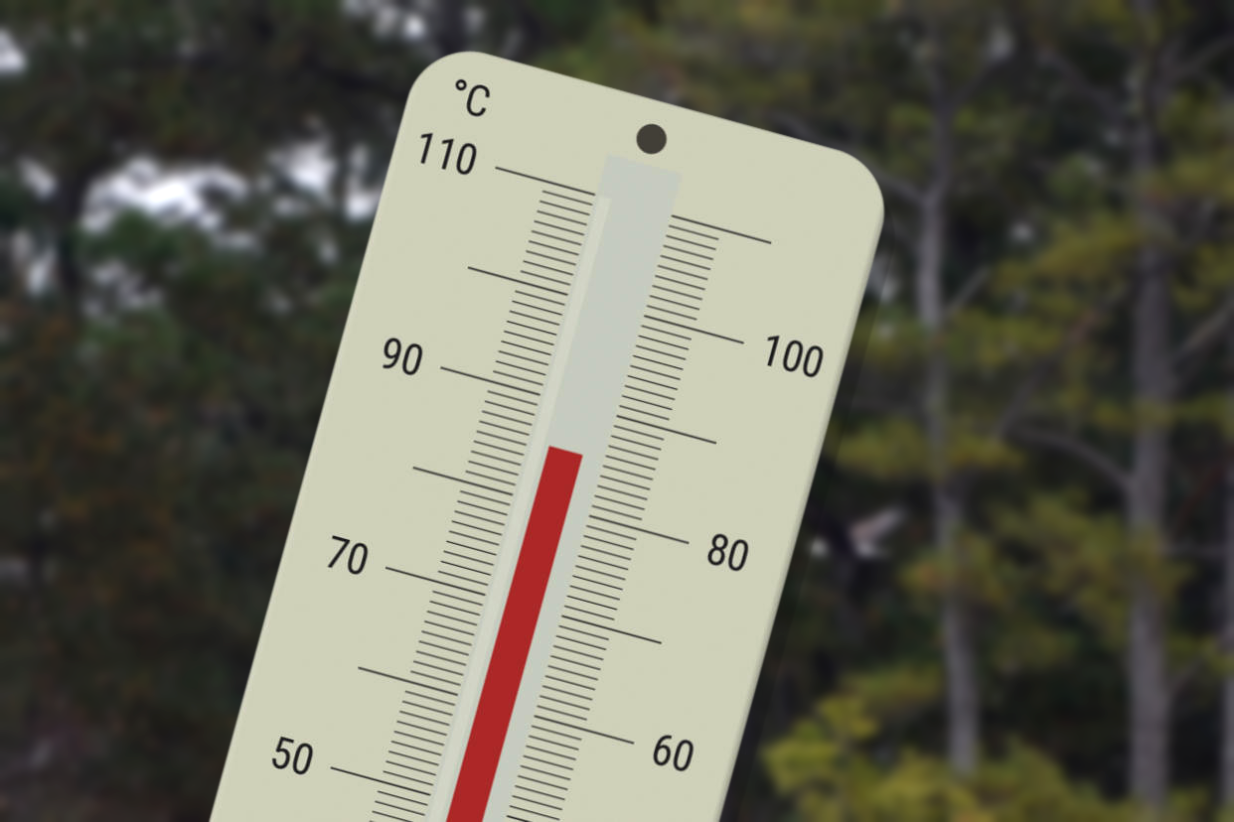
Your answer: 85.5 °C
